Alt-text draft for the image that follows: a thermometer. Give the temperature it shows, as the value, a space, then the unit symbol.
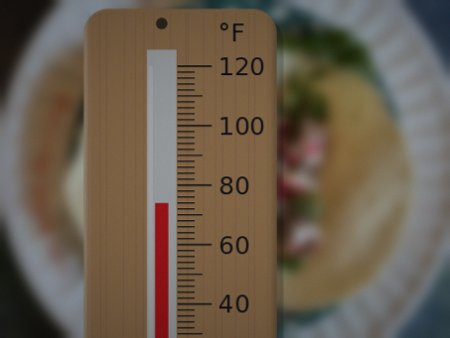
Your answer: 74 °F
